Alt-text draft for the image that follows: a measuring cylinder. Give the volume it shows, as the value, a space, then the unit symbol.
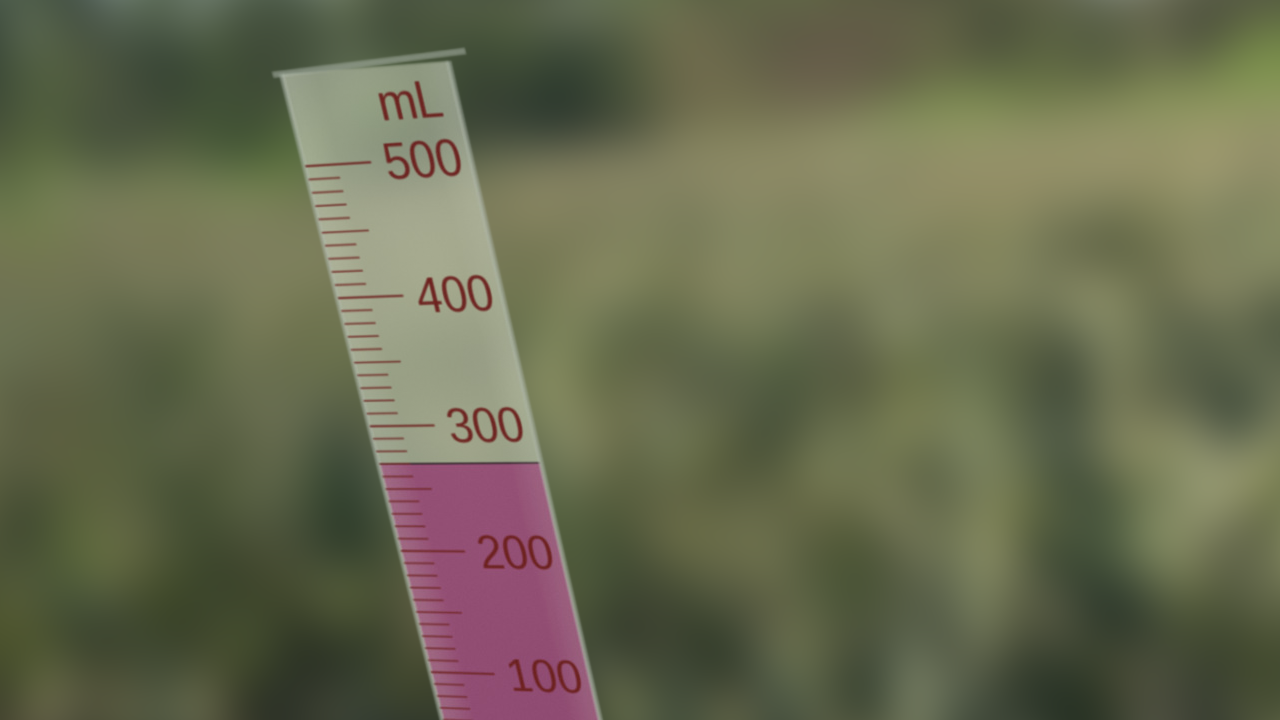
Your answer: 270 mL
